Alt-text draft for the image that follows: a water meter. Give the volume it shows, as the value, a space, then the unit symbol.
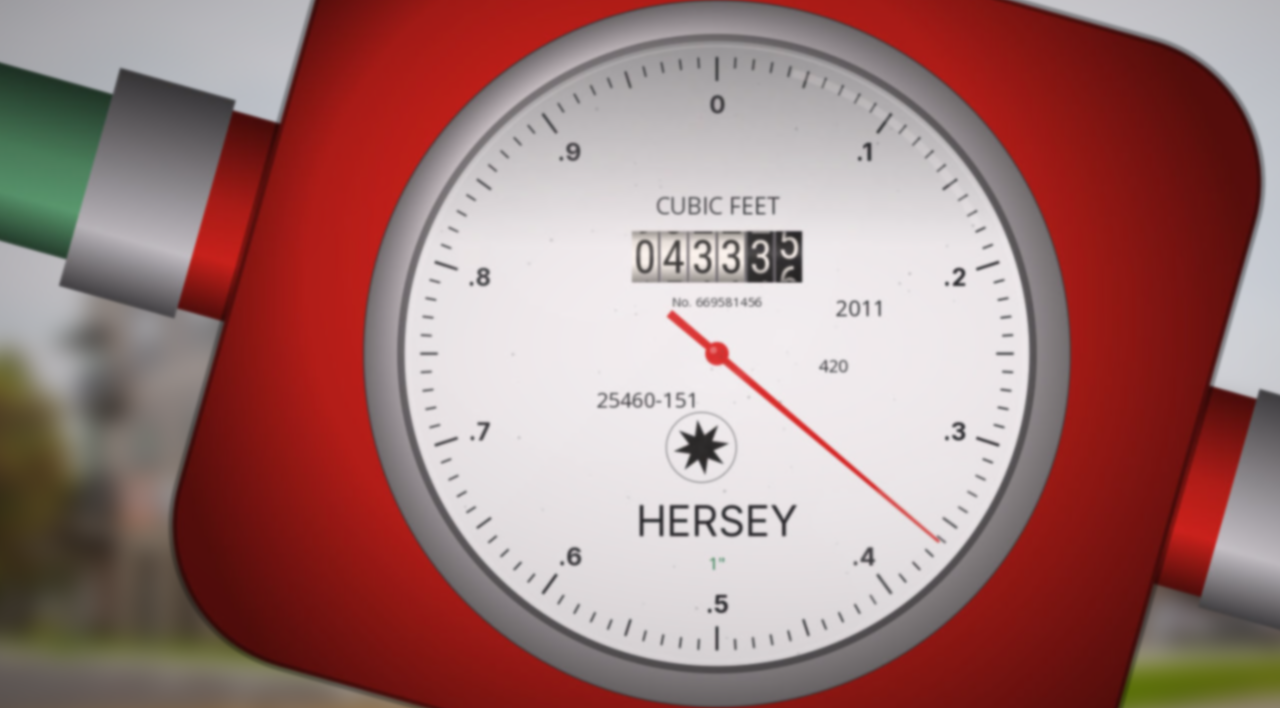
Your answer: 43335.36 ft³
